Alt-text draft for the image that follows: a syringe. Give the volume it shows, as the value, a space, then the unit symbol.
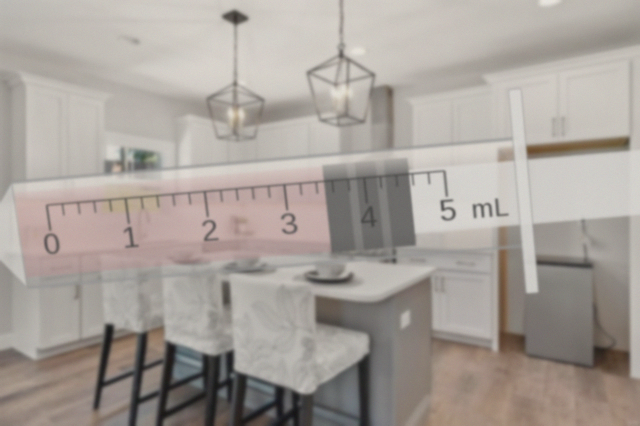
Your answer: 3.5 mL
